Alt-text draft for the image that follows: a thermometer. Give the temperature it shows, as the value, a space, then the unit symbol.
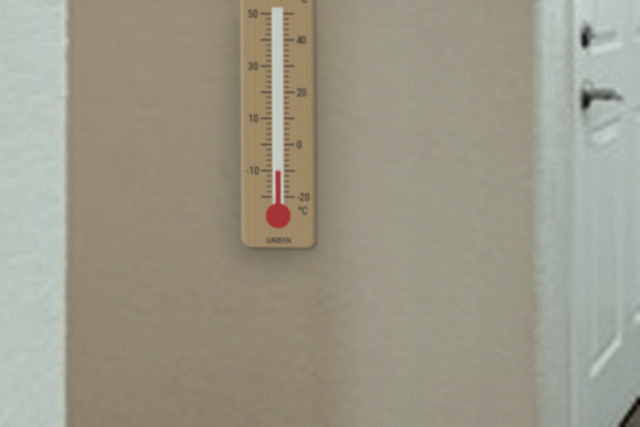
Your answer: -10 °C
